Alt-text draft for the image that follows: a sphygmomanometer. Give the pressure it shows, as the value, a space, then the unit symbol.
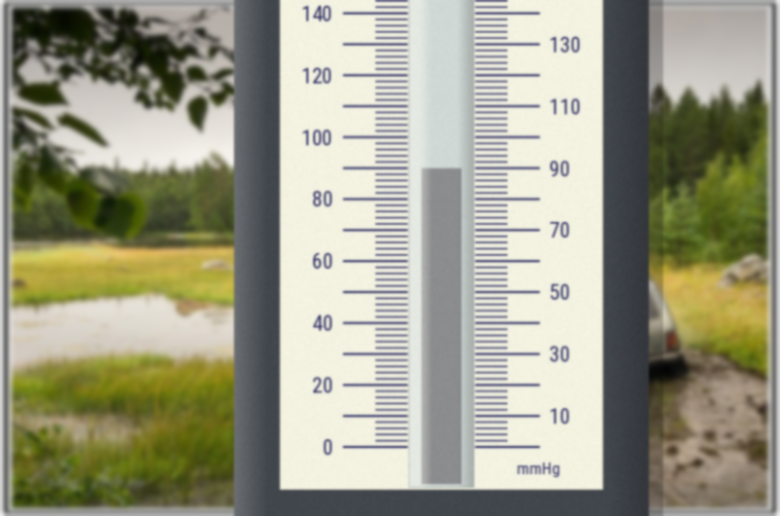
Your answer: 90 mmHg
